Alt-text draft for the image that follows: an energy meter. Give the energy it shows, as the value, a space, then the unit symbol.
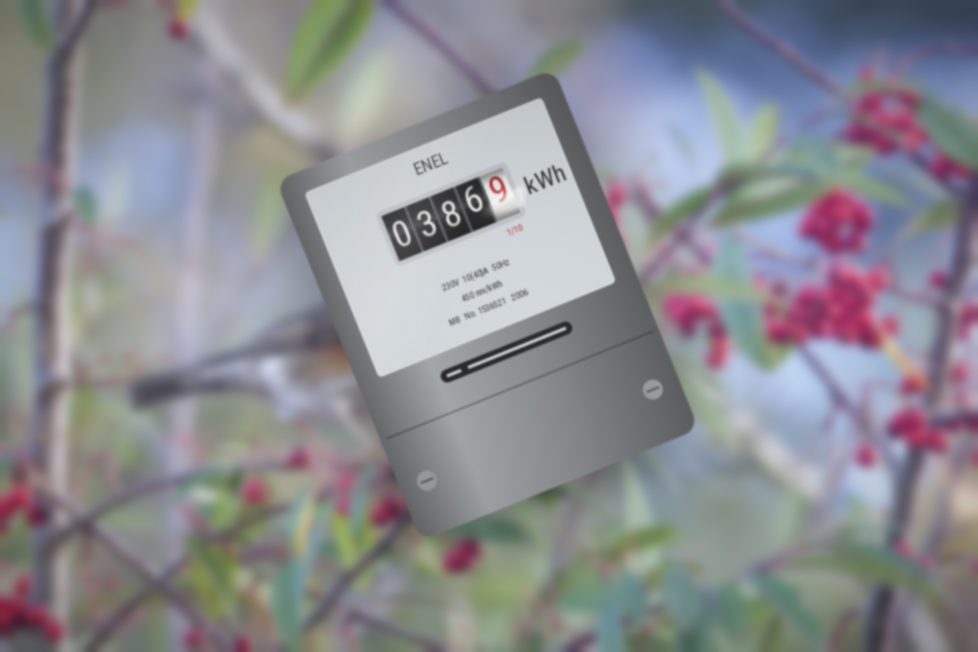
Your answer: 386.9 kWh
